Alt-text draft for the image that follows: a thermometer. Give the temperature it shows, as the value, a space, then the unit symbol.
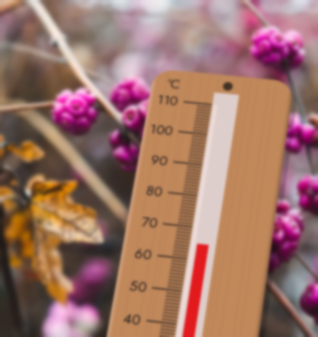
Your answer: 65 °C
